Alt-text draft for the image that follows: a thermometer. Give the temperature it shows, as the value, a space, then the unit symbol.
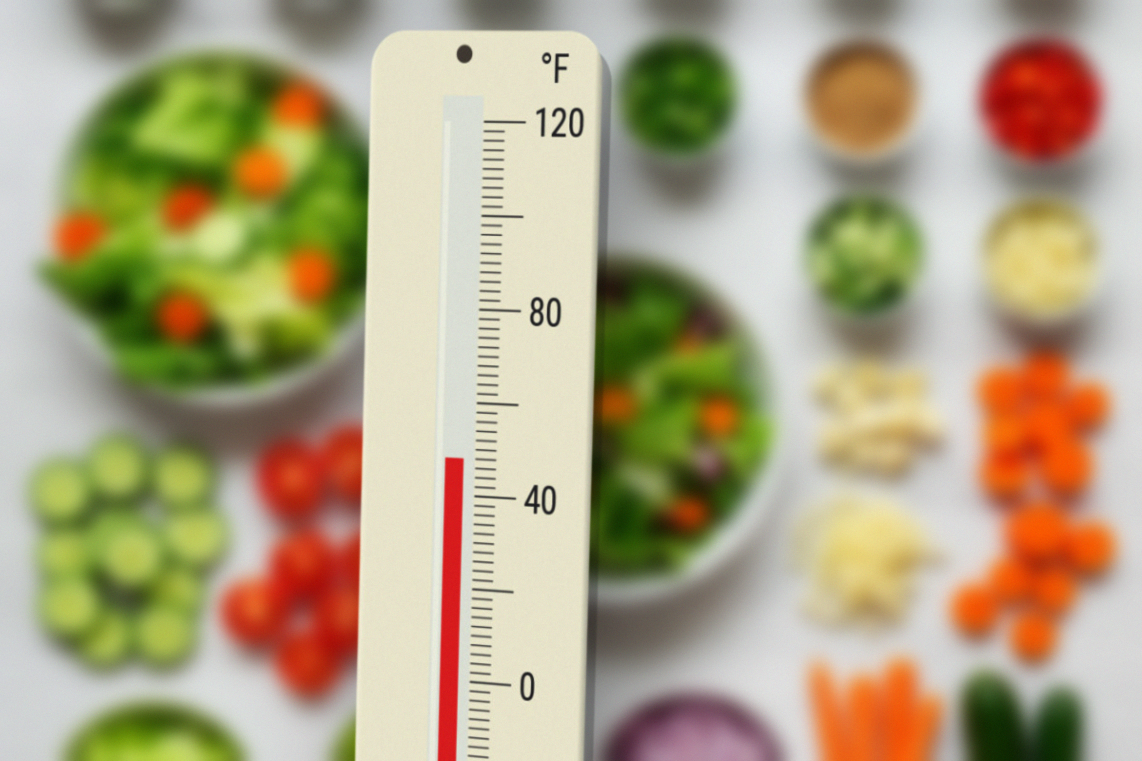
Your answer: 48 °F
